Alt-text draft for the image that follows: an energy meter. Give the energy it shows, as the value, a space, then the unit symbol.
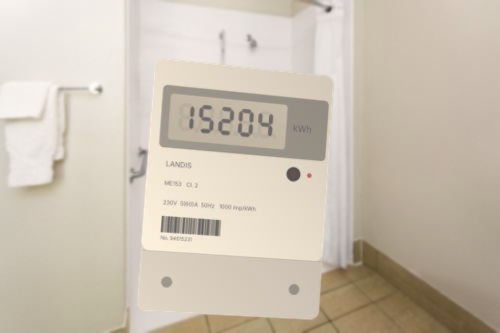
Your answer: 15204 kWh
